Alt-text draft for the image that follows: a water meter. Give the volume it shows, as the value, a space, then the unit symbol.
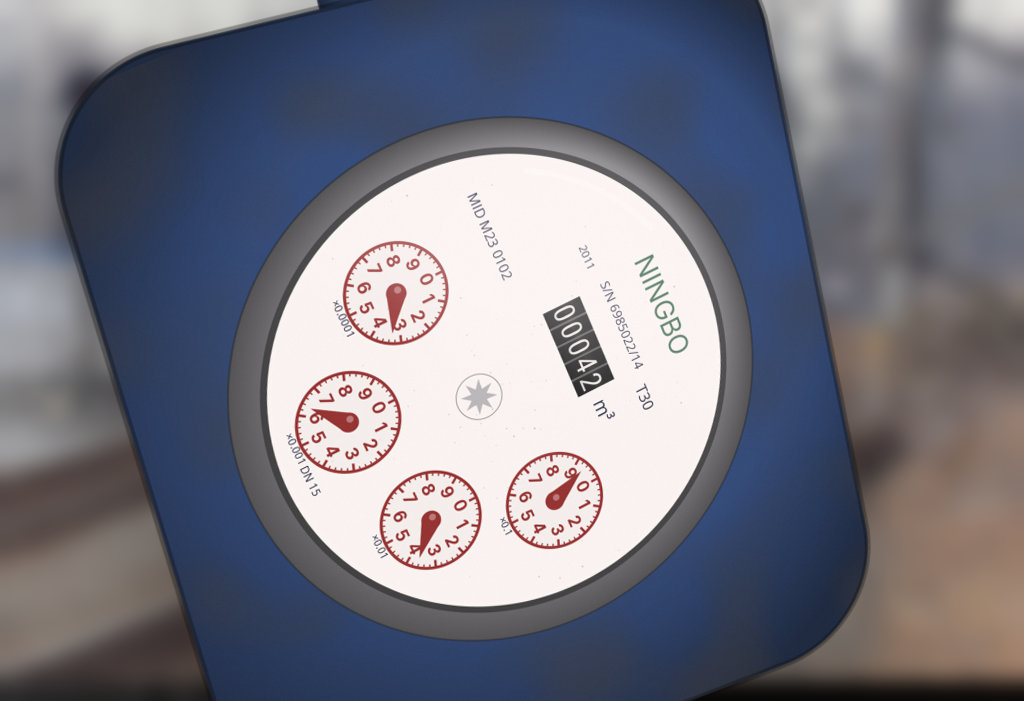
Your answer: 41.9363 m³
